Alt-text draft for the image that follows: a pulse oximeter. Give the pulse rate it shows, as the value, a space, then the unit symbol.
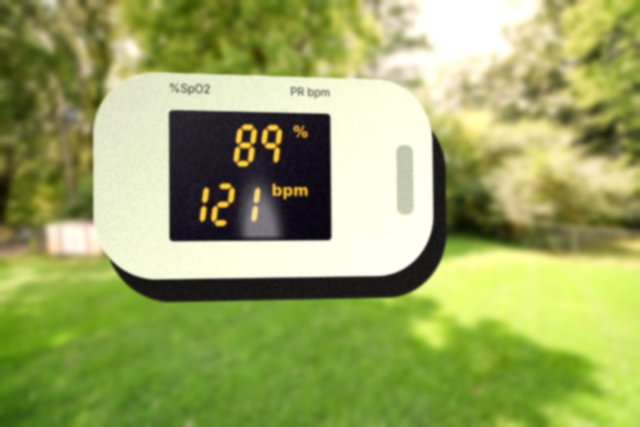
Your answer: 121 bpm
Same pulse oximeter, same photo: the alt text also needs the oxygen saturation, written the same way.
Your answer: 89 %
